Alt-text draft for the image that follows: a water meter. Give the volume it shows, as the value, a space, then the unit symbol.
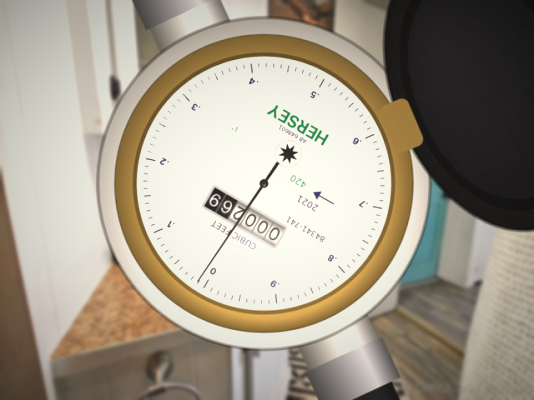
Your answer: 269.01 ft³
